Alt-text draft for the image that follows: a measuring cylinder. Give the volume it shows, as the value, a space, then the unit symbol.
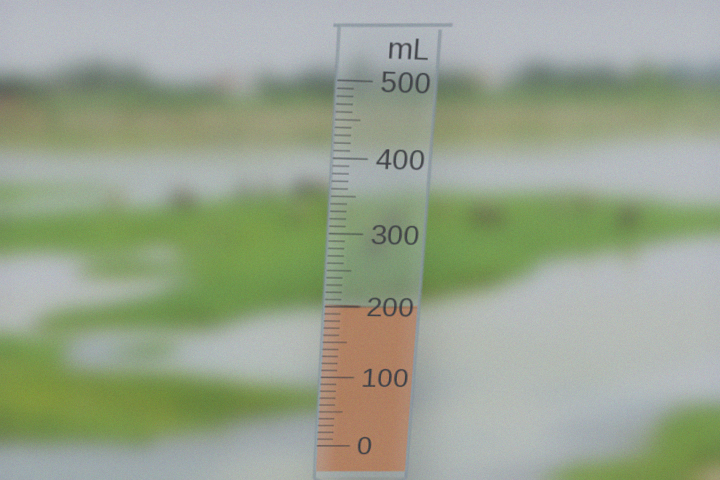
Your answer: 200 mL
